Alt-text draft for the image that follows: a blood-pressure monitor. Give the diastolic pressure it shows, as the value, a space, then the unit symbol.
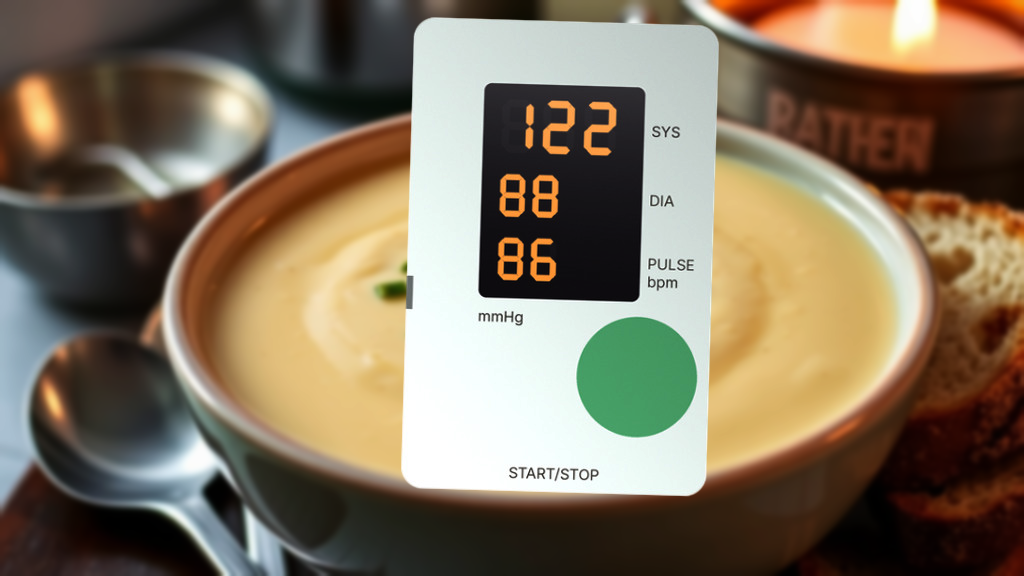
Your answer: 88 mmHg
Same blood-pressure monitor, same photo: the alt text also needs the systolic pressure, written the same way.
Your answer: 122 mmHg
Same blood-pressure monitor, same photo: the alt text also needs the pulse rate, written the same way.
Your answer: 86 bpm
